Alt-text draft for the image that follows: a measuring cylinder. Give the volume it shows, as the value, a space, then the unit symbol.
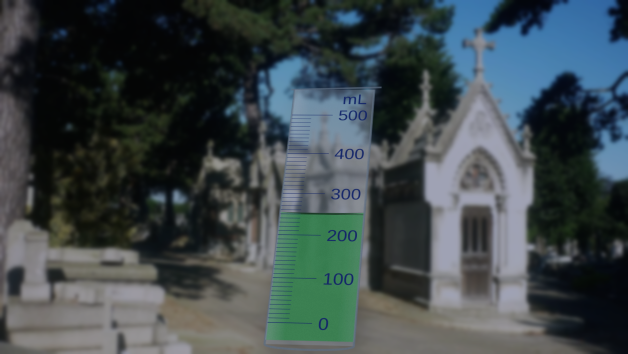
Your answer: 250 mL
